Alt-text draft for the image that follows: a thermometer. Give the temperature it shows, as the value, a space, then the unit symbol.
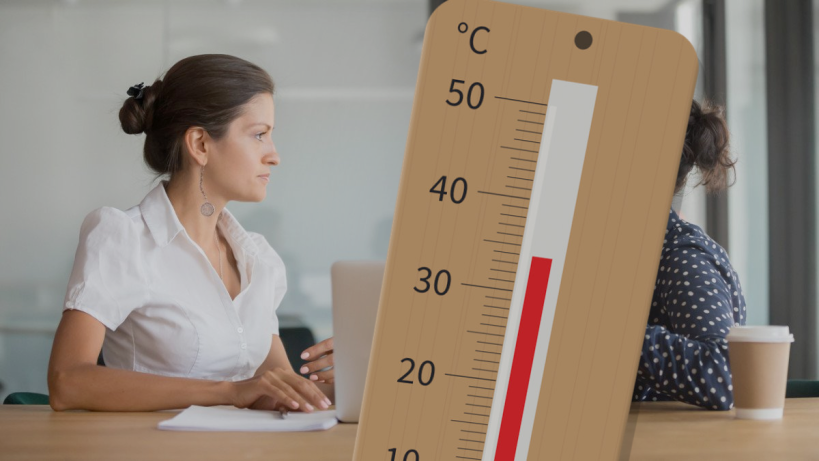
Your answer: 34 °C
